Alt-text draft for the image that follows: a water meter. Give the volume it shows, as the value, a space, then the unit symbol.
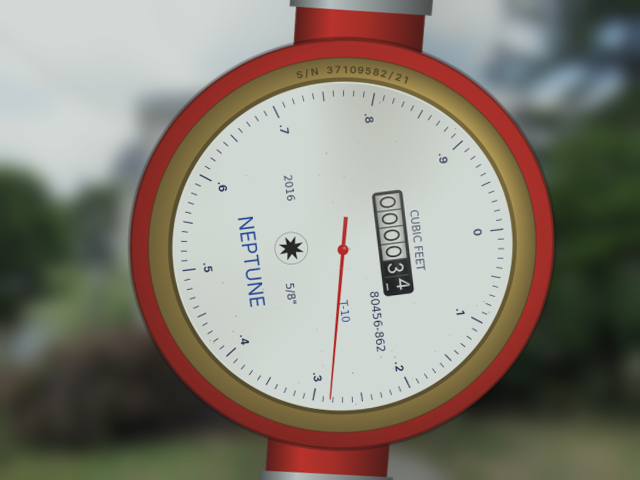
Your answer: 34.28 ft³
